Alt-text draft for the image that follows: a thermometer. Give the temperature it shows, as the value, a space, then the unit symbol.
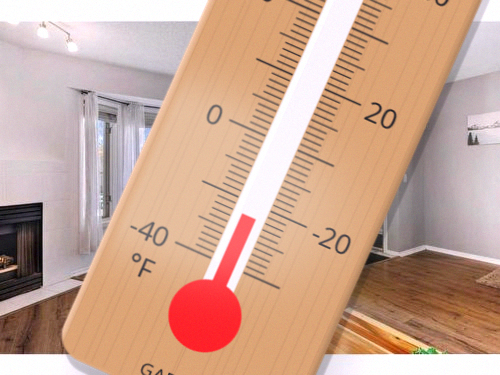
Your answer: -24 °F
